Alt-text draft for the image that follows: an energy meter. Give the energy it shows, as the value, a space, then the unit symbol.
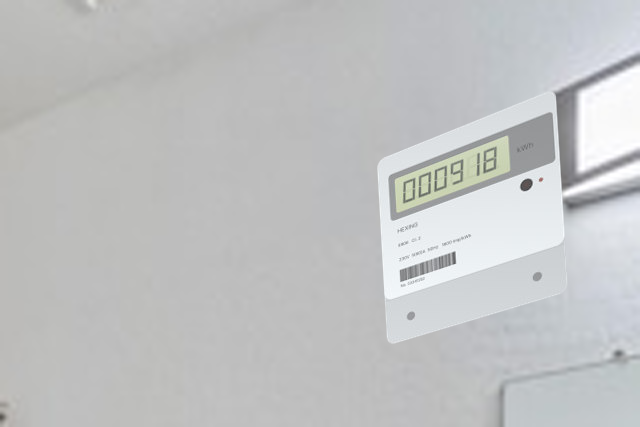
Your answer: 918 kWh
